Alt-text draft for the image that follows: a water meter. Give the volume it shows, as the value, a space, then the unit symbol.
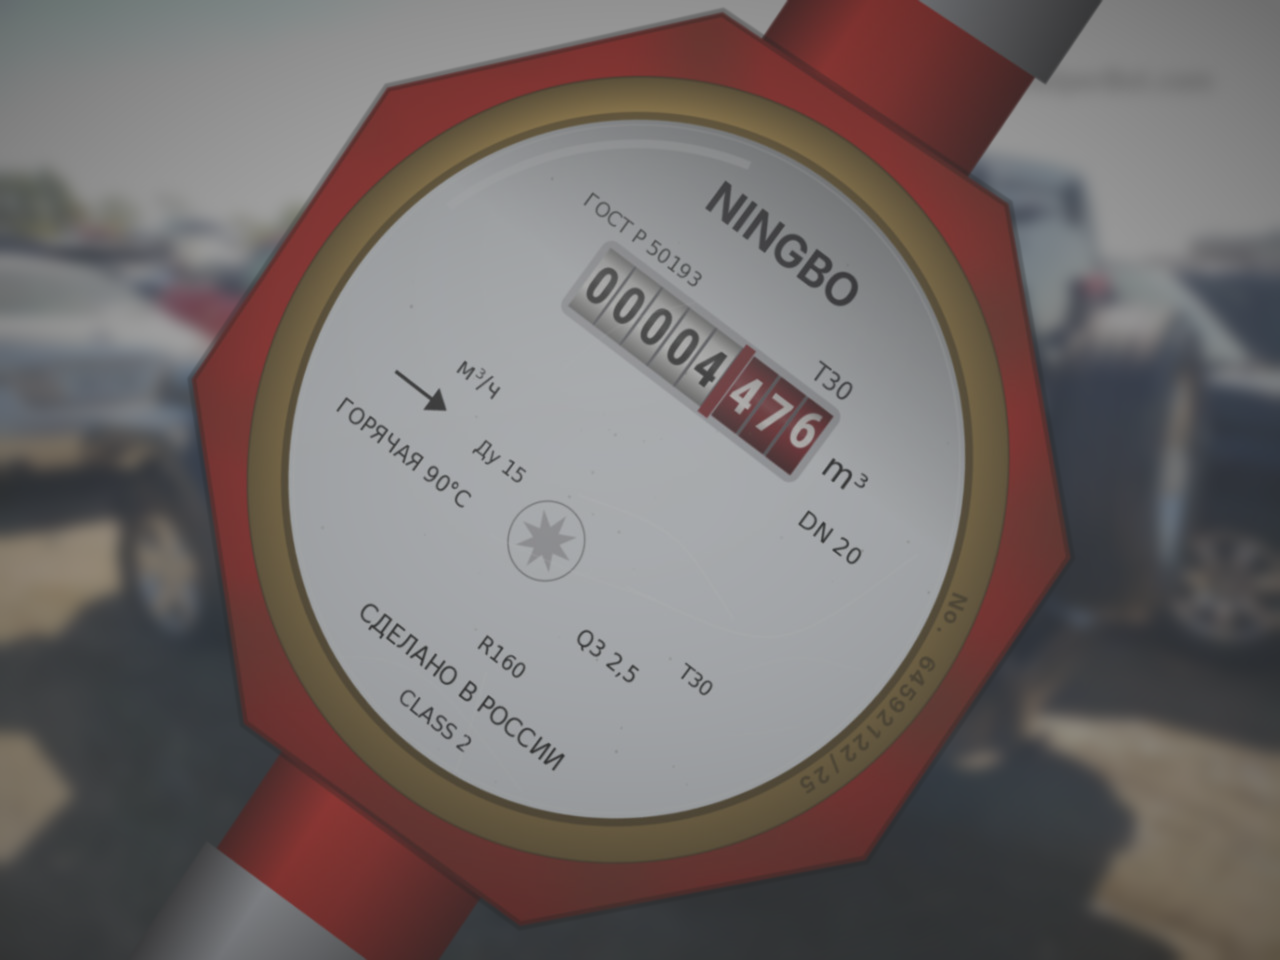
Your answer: 4.476 m³
